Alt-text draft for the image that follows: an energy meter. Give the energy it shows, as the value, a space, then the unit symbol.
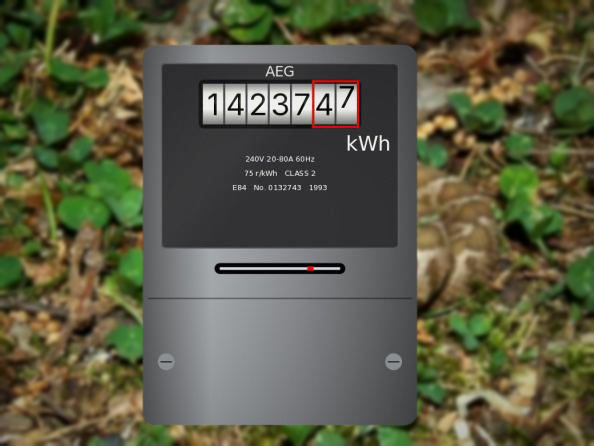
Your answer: 14237.47 kWh
